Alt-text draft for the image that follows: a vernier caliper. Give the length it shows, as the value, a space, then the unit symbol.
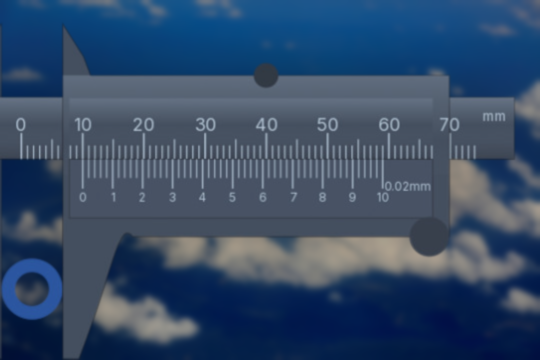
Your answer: 10.0 mm
